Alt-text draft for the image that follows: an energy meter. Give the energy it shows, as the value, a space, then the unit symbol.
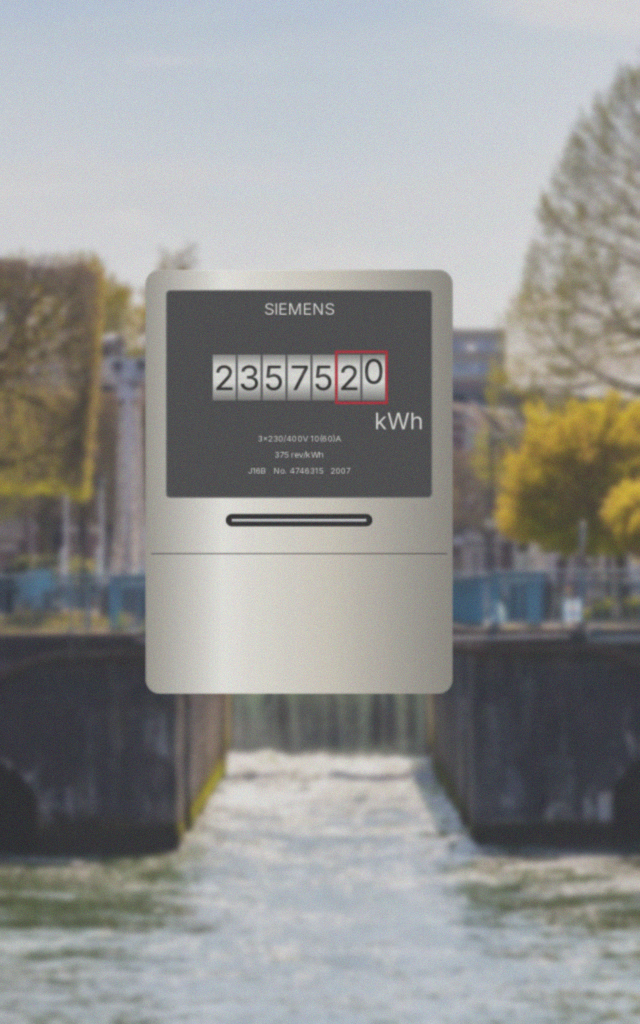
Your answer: 23575.20 kWh
